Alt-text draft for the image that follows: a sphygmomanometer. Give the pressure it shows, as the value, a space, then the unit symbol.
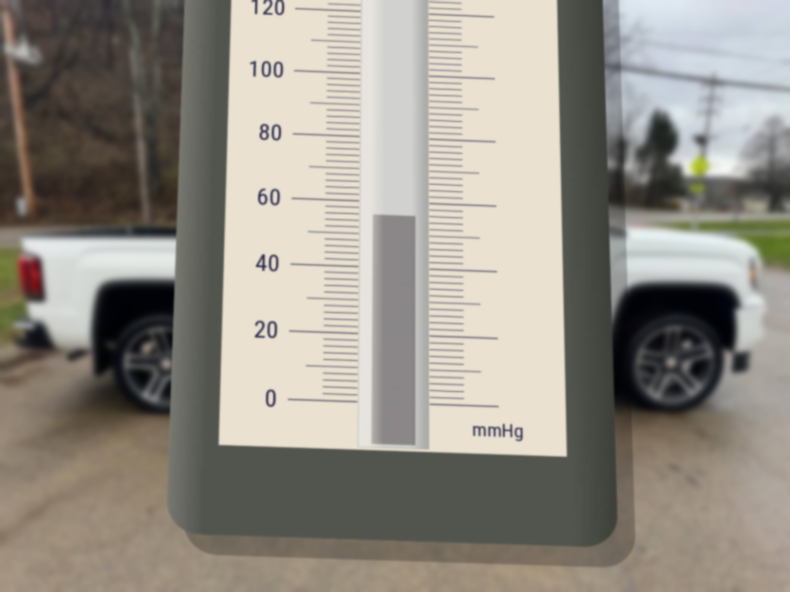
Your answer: 56 mmHg
